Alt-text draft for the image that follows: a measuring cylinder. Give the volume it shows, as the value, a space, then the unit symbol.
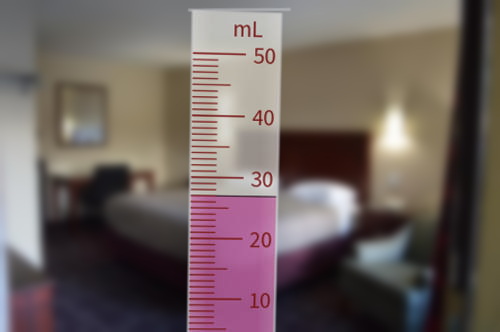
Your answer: 27 mL
